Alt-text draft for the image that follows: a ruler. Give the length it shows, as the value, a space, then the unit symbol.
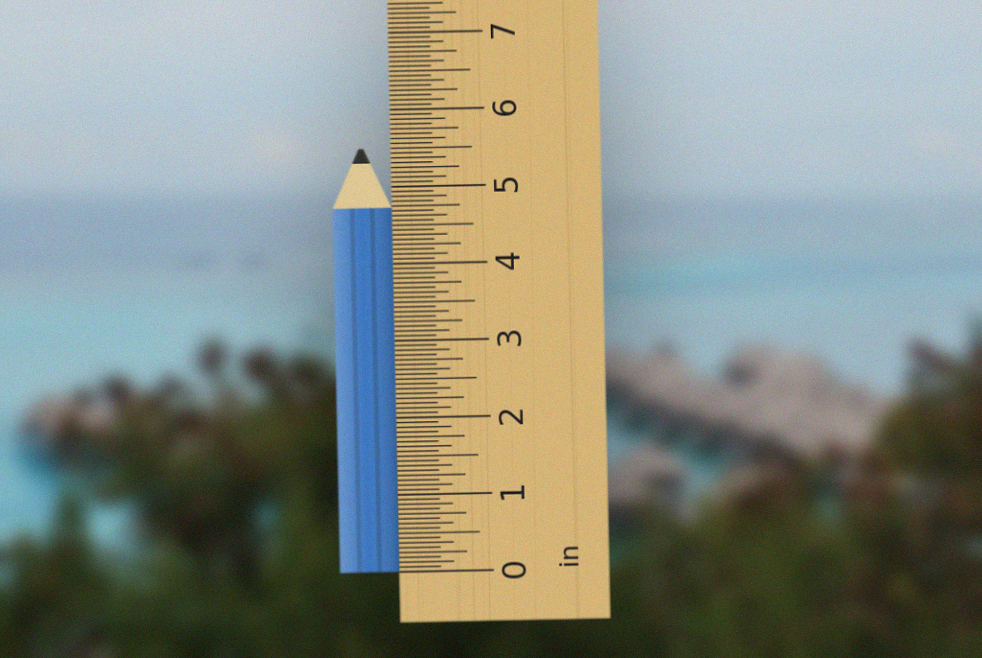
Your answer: 5.5 in
